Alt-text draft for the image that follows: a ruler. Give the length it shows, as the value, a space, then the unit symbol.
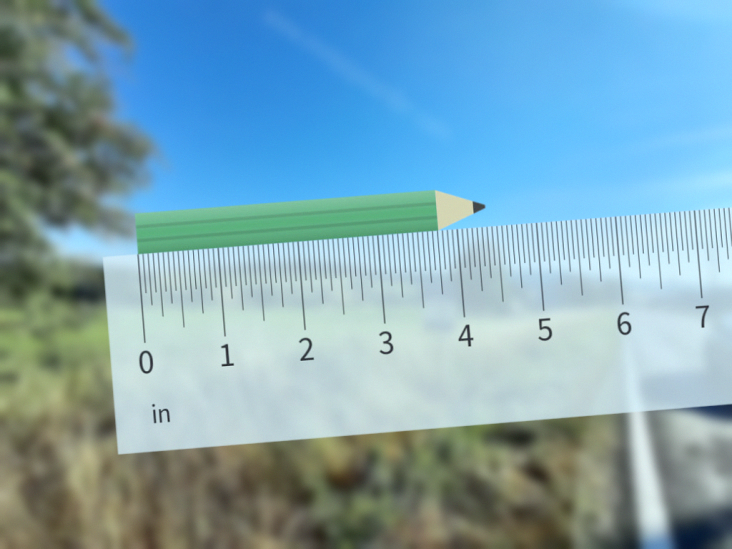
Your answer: 4.375 in
